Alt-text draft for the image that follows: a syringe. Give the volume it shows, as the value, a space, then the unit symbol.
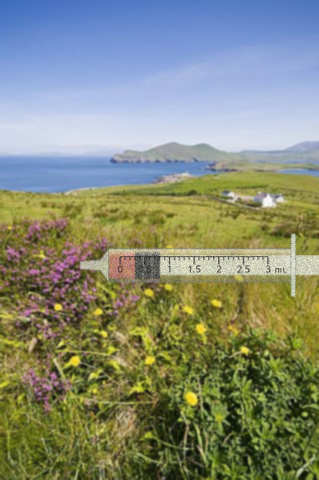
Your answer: 0.3 mL
